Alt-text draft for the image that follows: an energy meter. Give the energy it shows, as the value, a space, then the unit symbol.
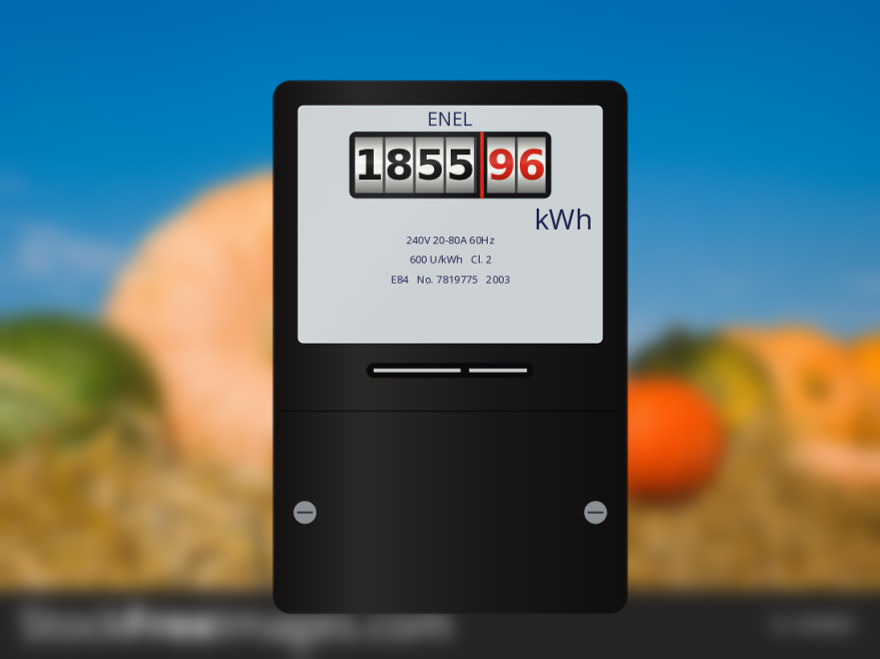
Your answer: 1855.96 kWh
